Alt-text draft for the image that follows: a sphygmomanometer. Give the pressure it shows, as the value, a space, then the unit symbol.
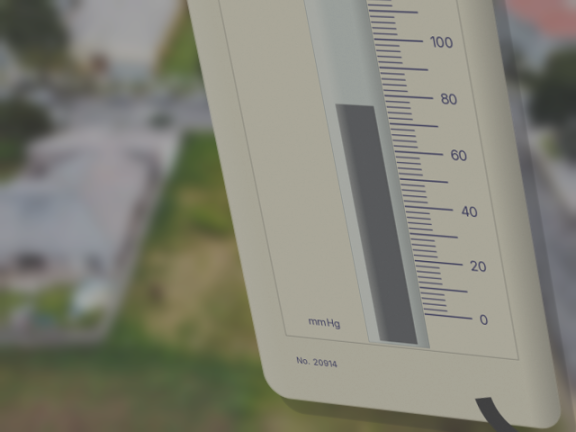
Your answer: 76 mmHg
